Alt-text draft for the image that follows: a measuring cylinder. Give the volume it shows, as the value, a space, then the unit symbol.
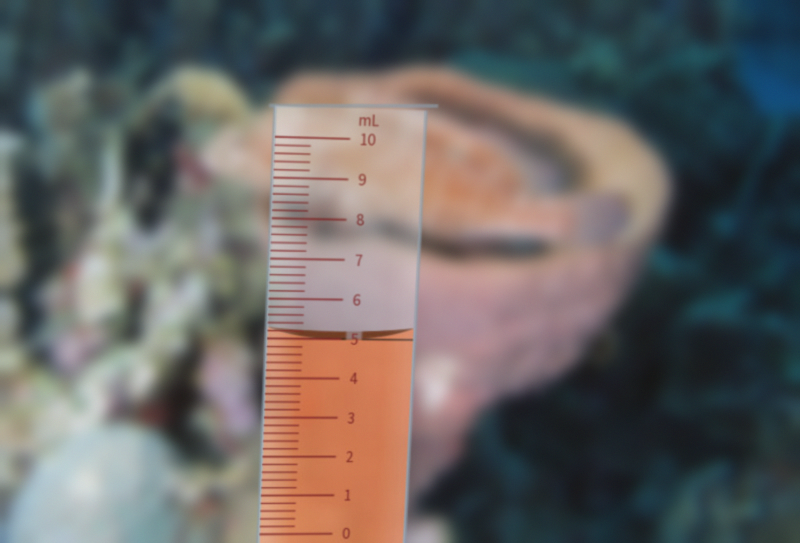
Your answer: 5 mL
